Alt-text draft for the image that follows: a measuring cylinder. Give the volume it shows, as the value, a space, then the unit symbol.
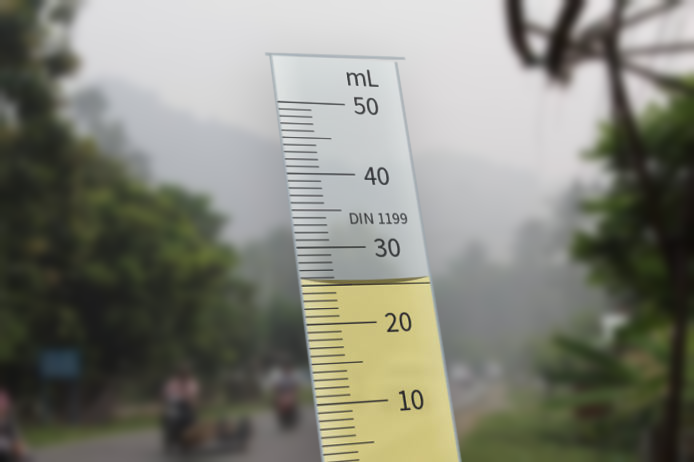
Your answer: 25 mL
